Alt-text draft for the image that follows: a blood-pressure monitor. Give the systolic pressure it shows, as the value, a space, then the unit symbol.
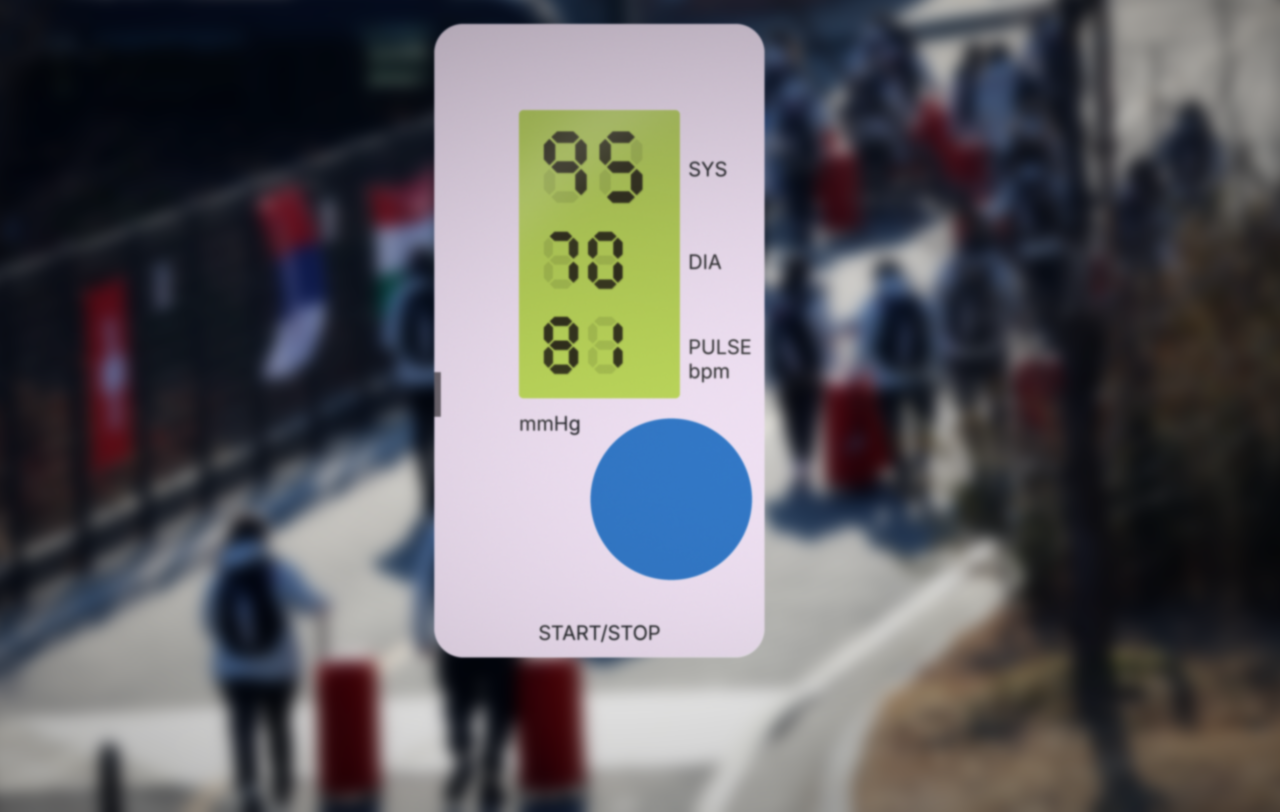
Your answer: 95 mmHg
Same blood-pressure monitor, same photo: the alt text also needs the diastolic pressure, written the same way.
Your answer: 70 mmHg
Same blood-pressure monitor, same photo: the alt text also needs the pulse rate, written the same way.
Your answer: 81 bpm
